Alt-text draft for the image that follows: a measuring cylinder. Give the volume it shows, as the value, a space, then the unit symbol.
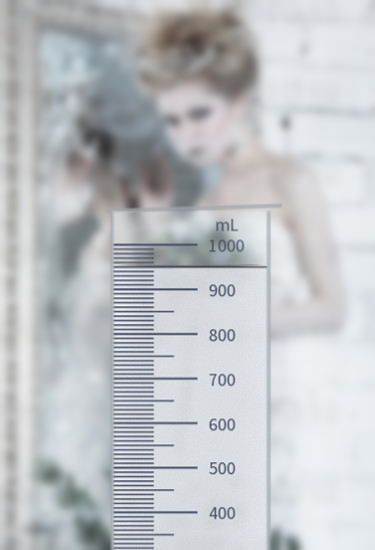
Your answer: 950 mL
